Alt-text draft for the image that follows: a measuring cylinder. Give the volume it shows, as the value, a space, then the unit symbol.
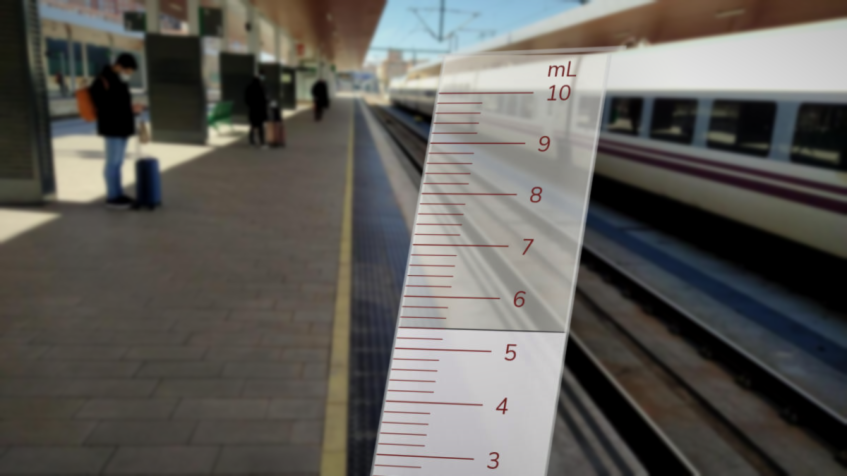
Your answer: 5.4 mL
